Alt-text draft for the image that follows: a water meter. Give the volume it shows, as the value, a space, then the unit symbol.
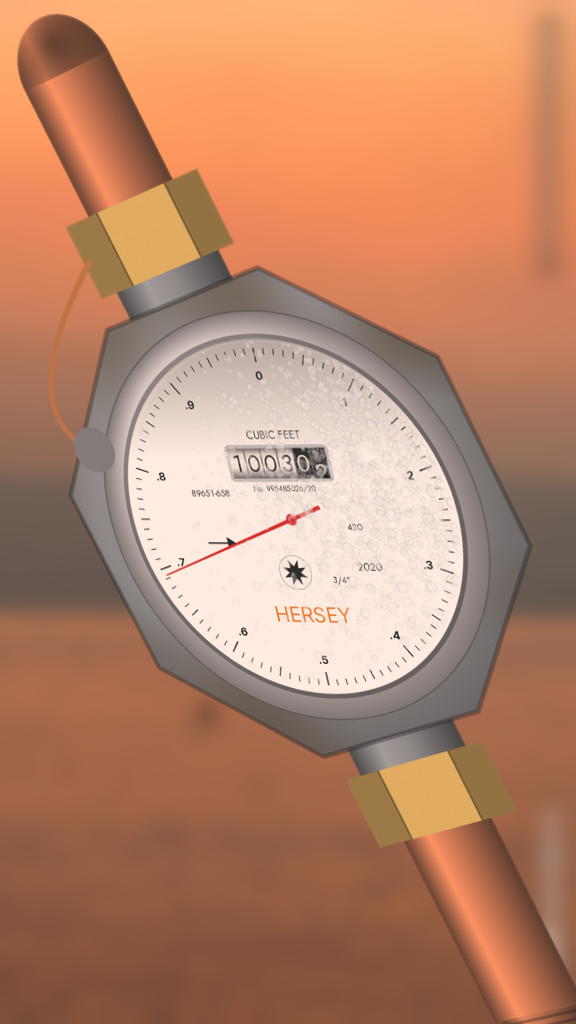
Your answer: 100301.69 ft³
